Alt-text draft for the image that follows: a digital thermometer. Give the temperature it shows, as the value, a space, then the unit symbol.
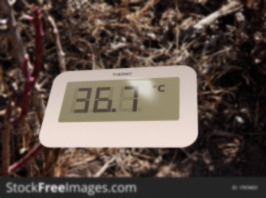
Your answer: 36.7 °C
